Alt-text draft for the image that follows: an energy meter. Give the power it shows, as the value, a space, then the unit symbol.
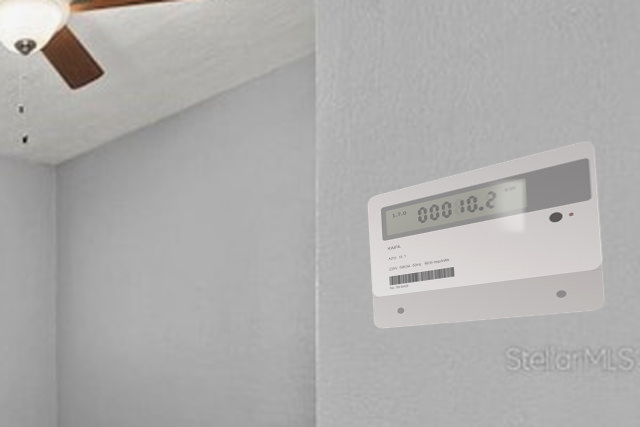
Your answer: 10.2 kW
